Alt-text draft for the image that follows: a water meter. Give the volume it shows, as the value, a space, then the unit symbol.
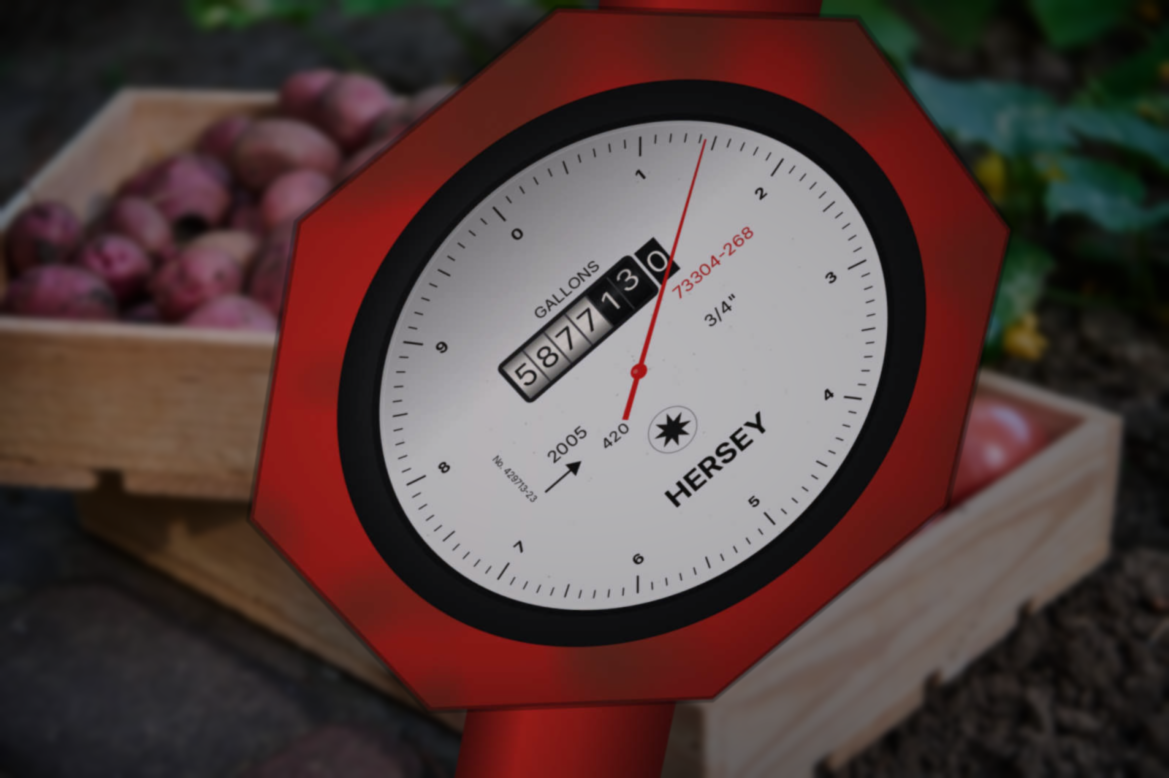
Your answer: 5877131.4 gal
